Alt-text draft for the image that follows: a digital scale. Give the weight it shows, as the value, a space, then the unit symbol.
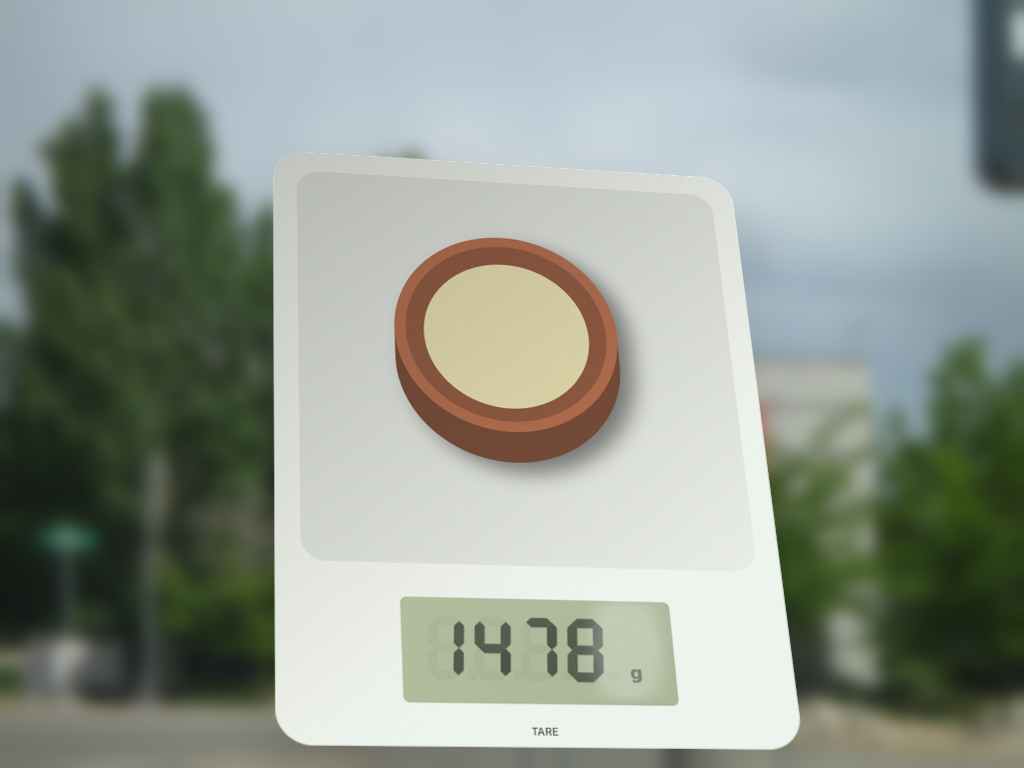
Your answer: 1478 g
